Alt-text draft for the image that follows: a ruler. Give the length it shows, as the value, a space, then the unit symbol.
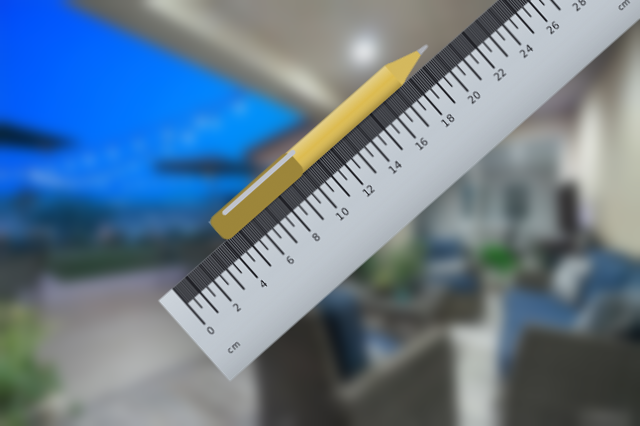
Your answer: 16 cm
